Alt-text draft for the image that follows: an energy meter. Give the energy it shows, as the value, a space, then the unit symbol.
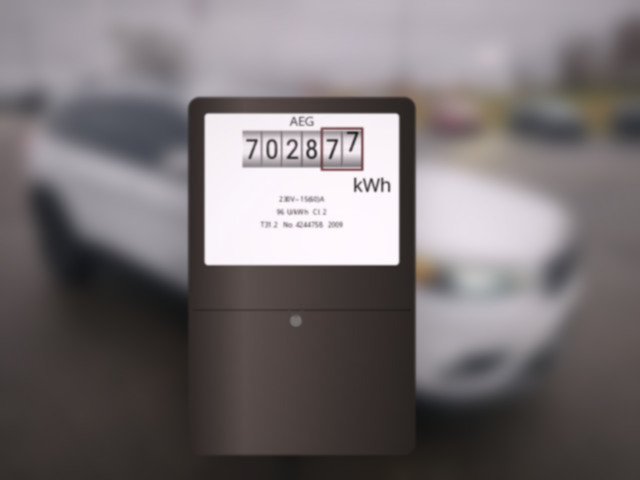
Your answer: 7028.77 kWh
